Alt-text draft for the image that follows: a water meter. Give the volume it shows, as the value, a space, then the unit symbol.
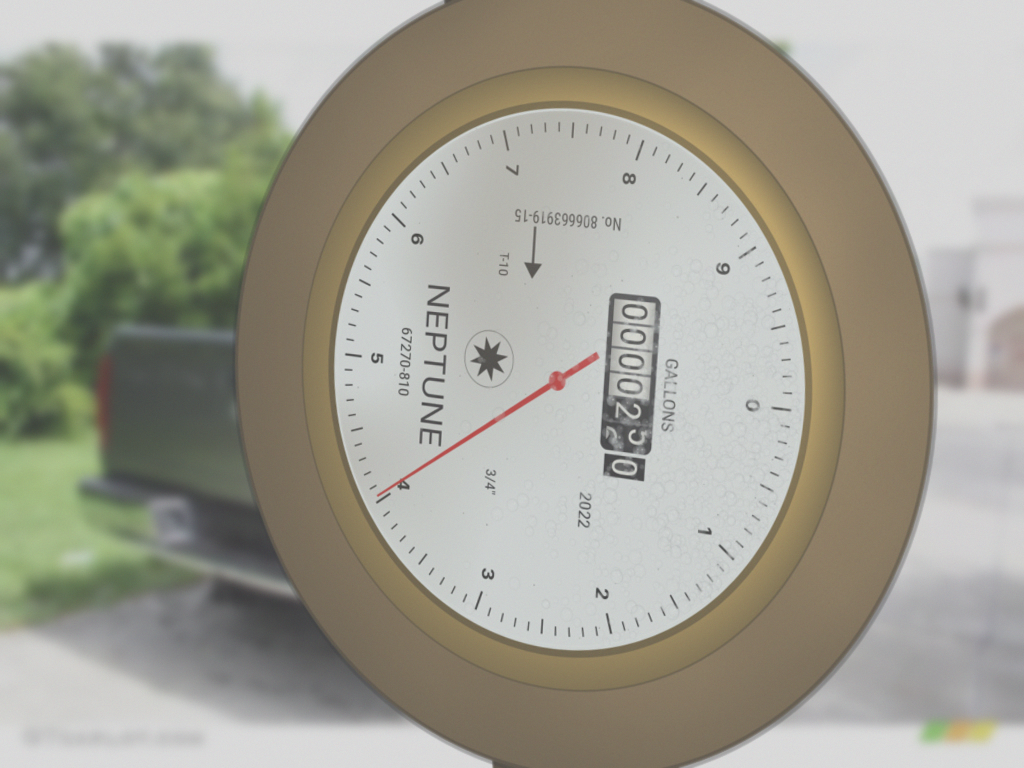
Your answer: 254.0 gal
